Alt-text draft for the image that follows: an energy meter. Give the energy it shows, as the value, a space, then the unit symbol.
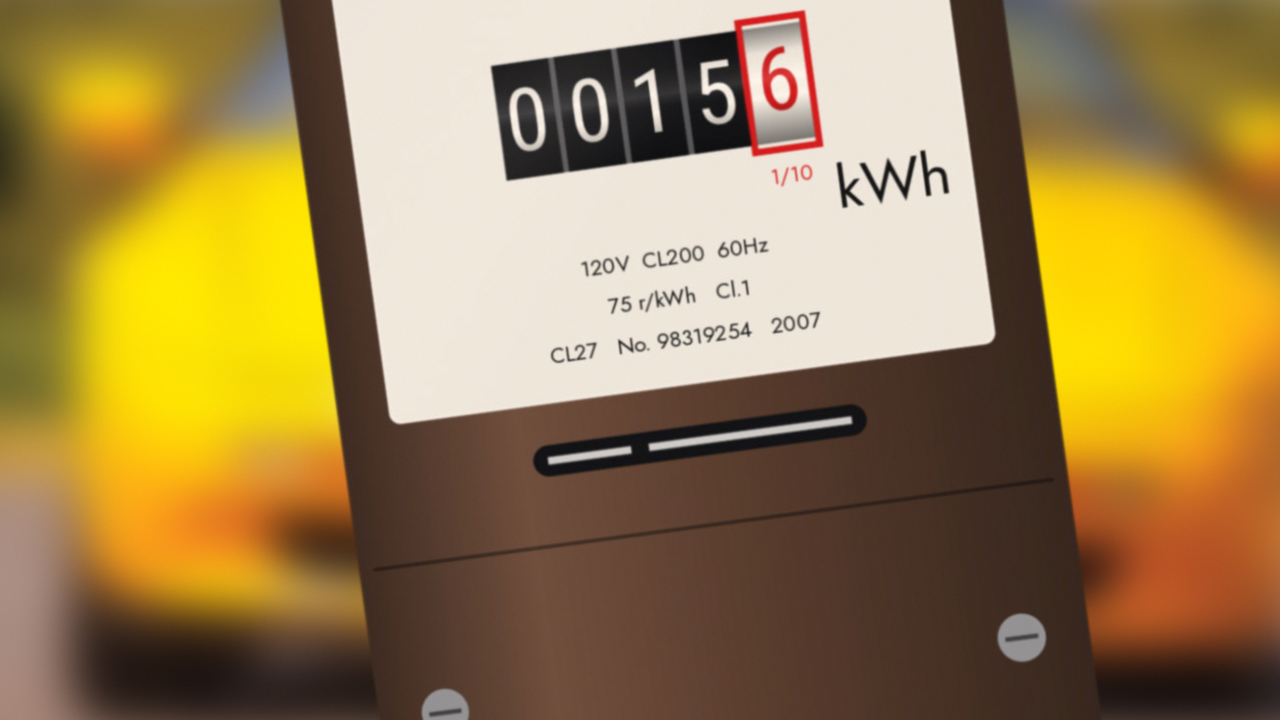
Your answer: 15.6 kWh
